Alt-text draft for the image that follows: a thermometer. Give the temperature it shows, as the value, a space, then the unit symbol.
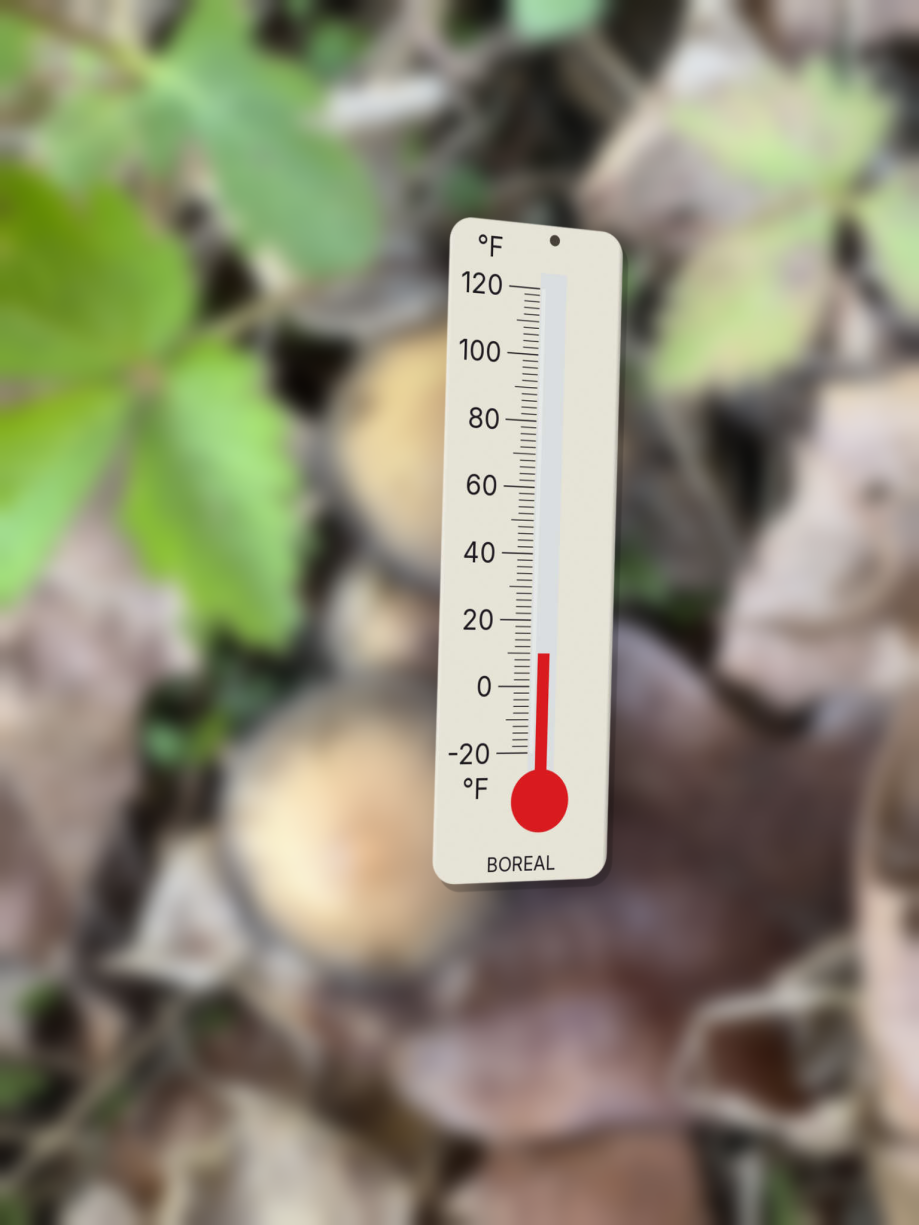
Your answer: 10 °F
